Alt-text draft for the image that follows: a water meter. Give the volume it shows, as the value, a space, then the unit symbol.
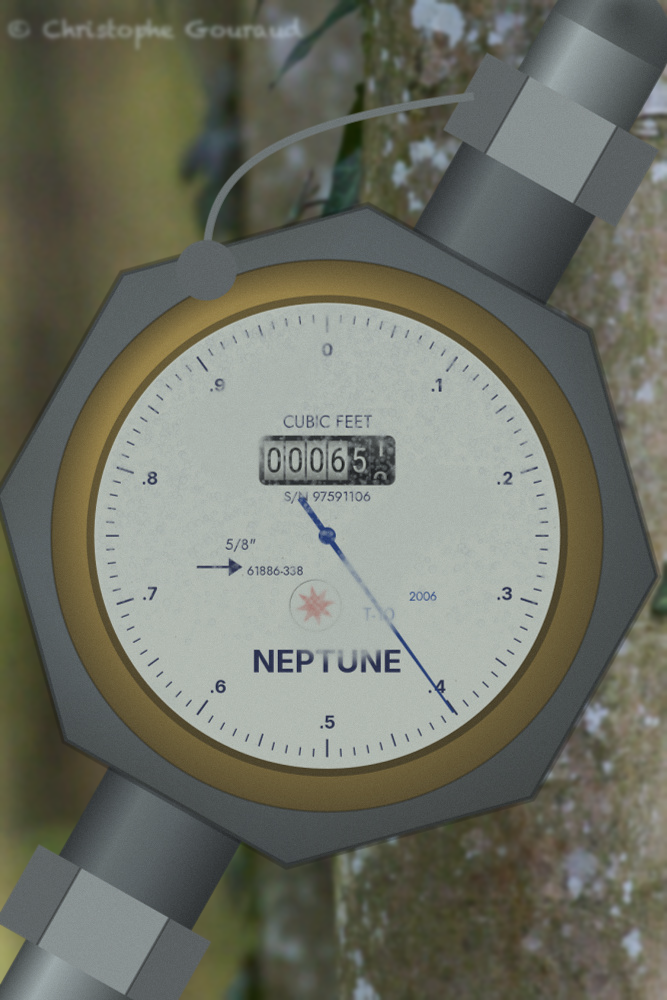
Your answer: 651.40 ft³
